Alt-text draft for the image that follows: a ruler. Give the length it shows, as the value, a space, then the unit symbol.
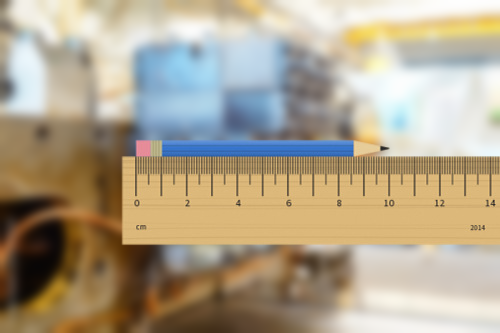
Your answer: 10 cm
